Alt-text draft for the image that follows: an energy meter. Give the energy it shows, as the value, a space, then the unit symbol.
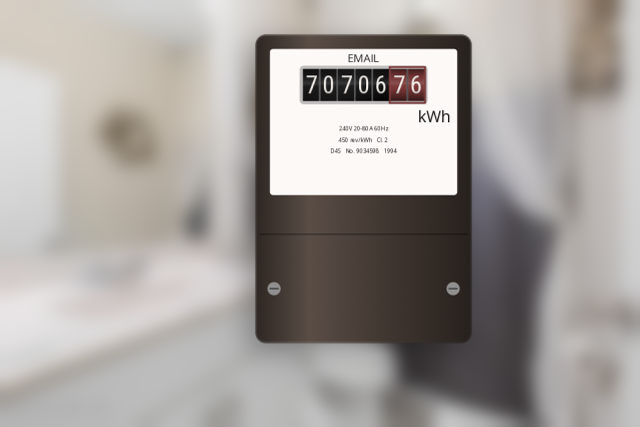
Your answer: 70706.76 kWh
